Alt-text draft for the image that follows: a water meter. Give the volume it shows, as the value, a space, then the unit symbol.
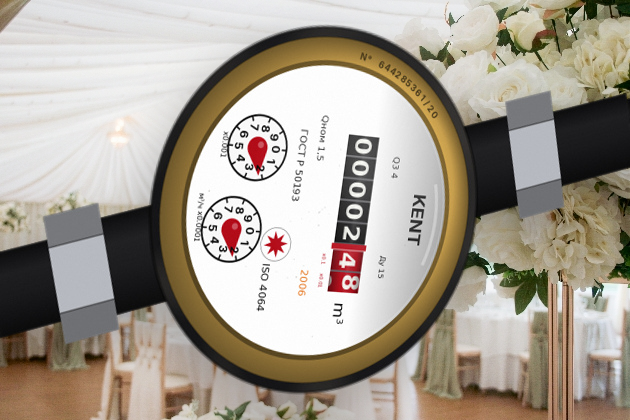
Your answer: 2.4822 m³
